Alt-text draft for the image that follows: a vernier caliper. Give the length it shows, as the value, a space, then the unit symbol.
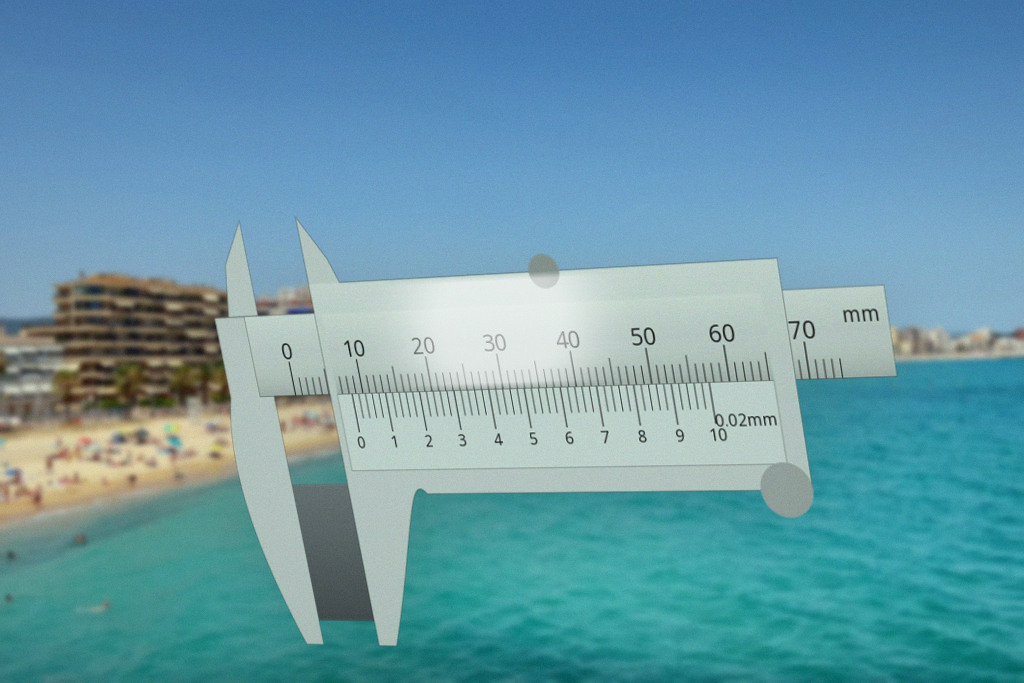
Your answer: 8.4 mm
